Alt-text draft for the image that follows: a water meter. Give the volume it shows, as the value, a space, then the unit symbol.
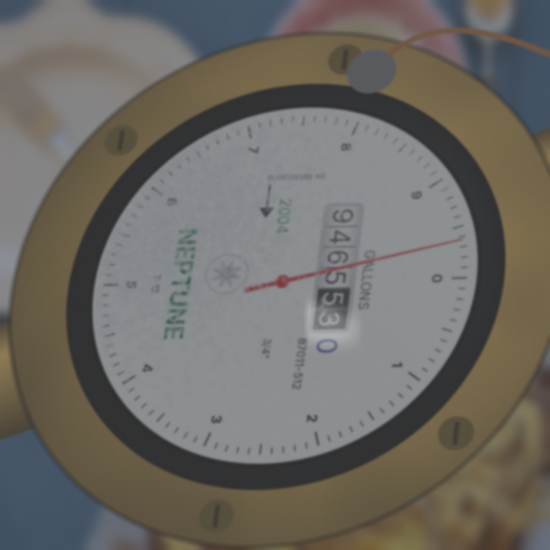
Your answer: 9465529.6 gal
